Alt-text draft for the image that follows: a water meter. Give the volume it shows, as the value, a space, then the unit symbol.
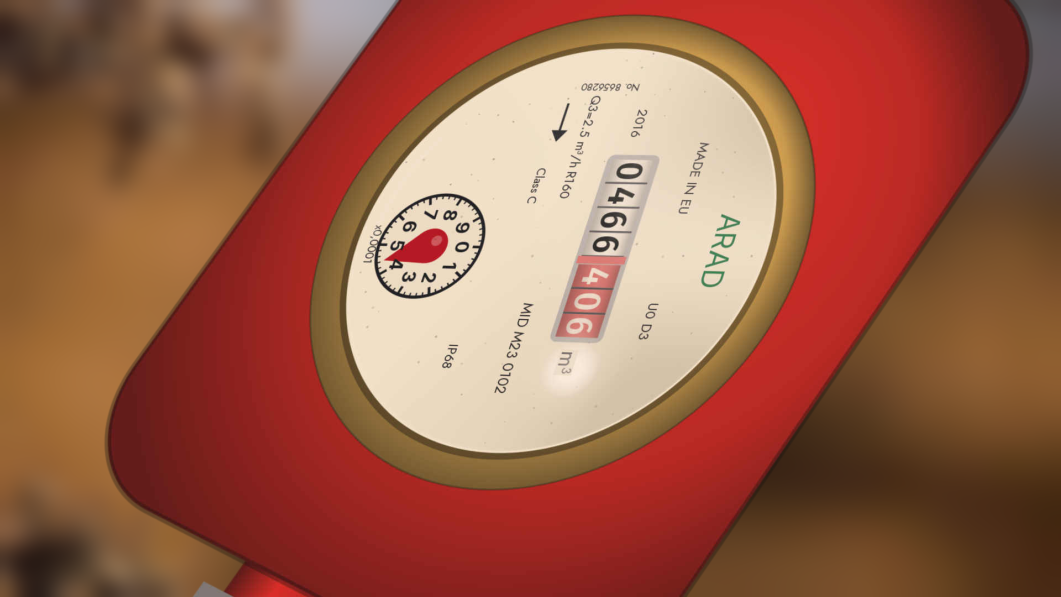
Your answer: 466.4064 m³
